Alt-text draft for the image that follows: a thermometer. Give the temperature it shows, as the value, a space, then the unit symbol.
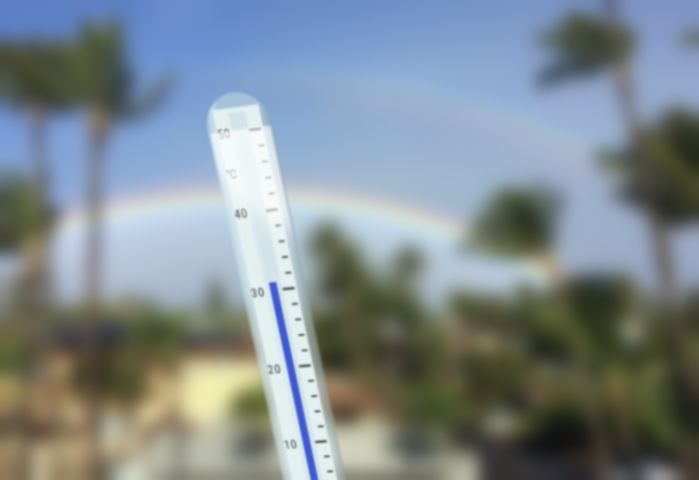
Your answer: 31 °C
